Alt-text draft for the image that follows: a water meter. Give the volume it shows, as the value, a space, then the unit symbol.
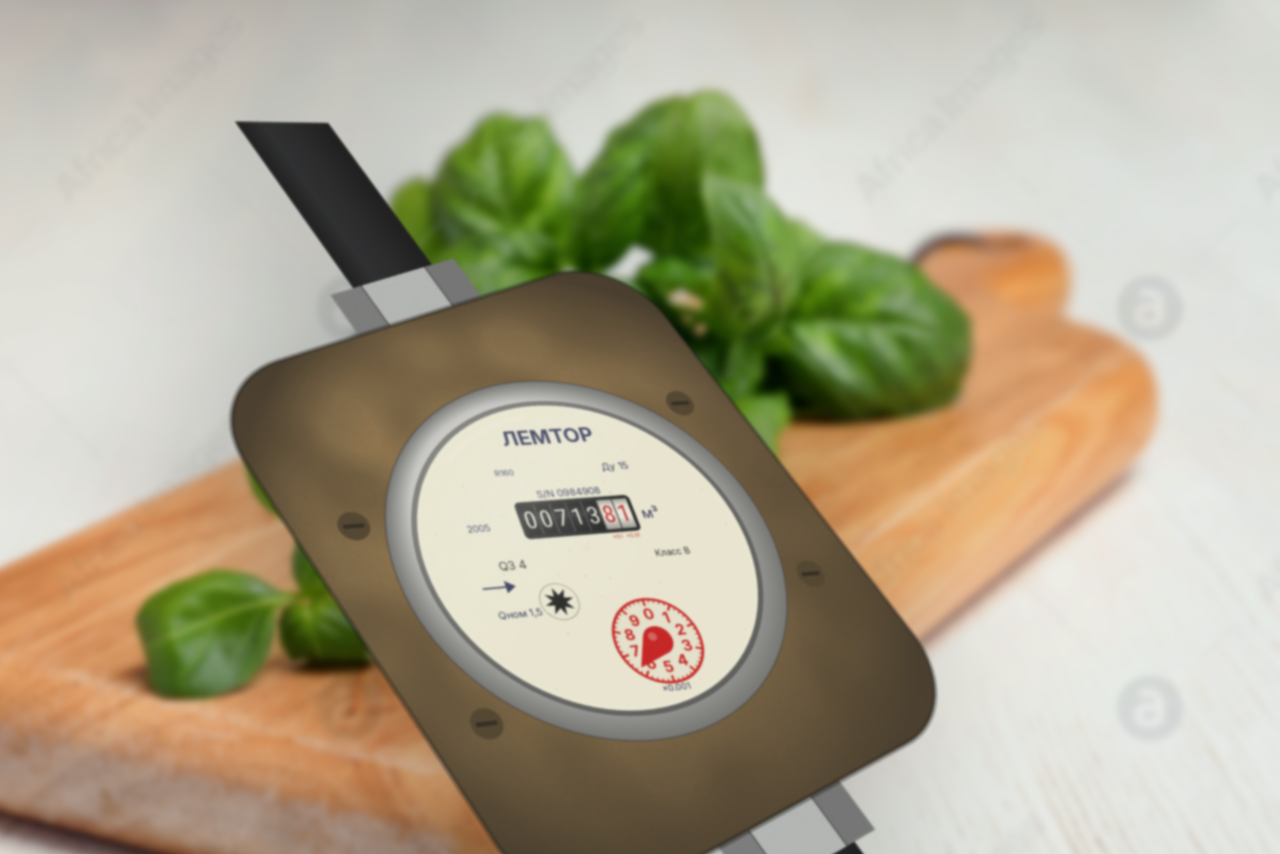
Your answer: 713.816 m³
